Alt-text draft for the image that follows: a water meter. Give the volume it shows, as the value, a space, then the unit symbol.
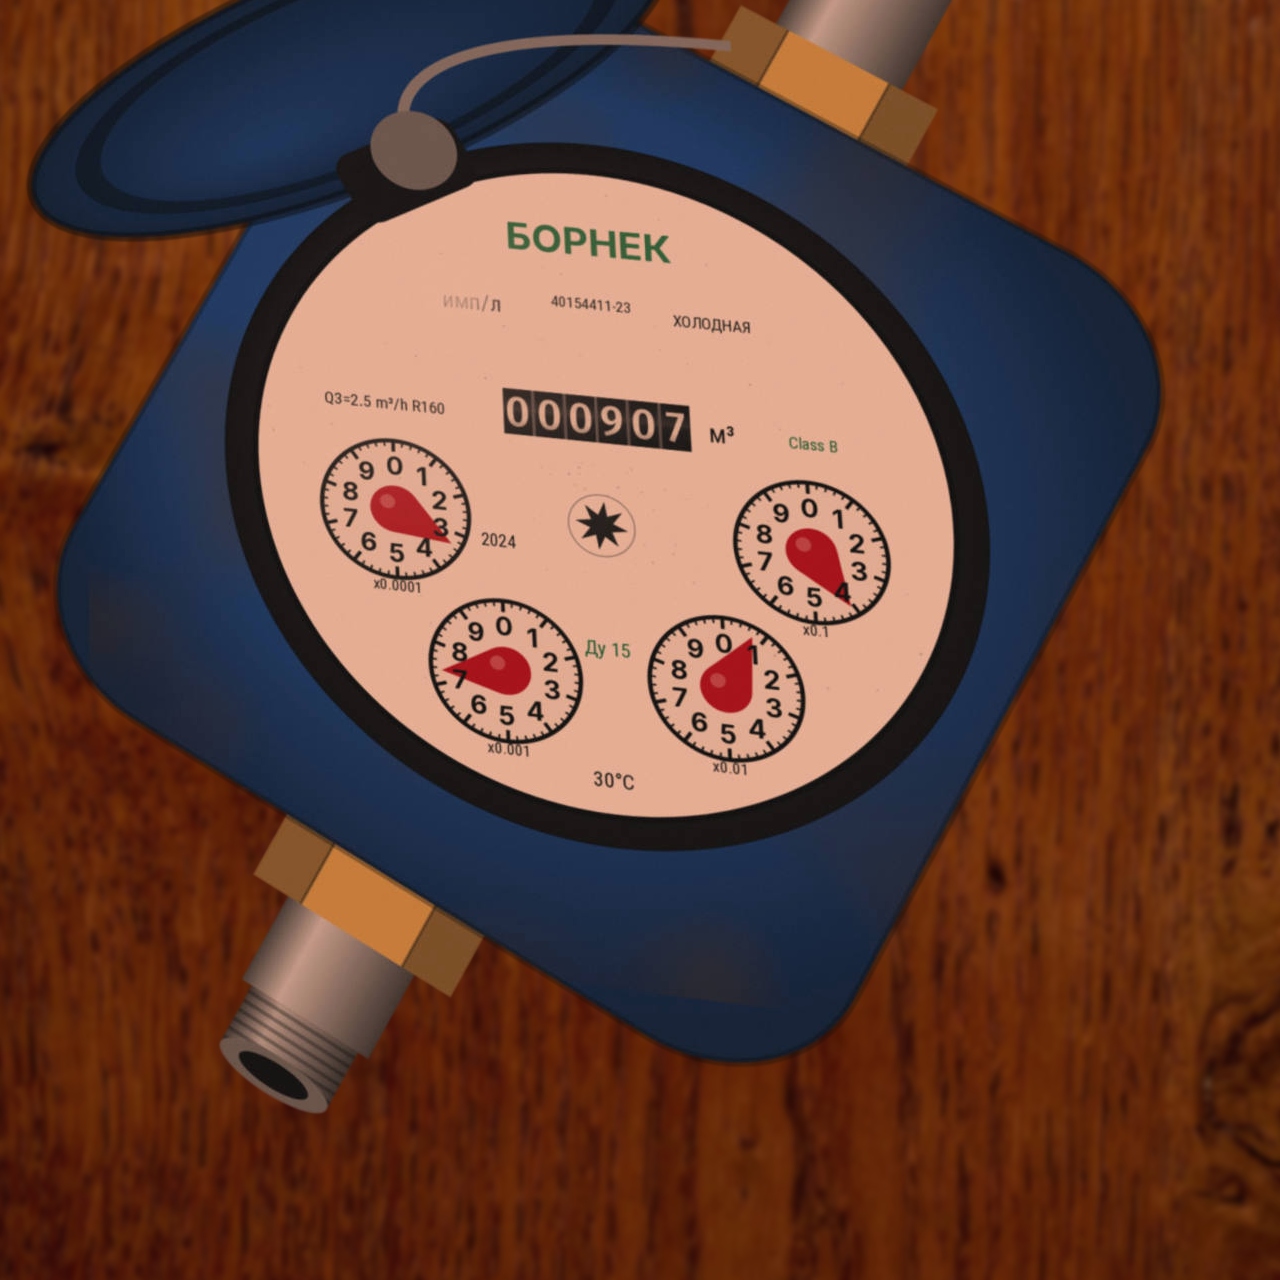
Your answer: 907.4073 m³
